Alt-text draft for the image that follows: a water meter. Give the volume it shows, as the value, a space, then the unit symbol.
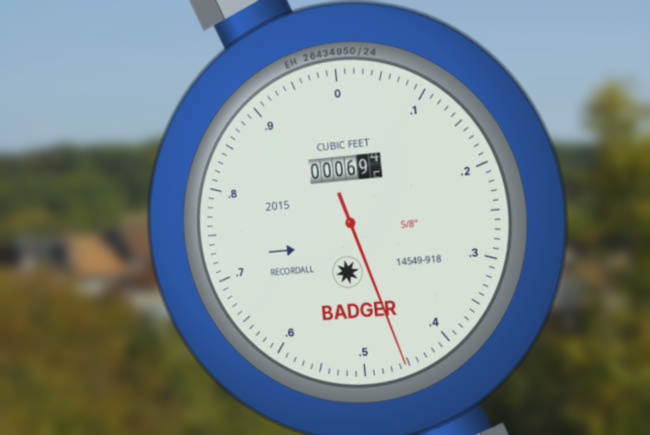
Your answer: 694.45 ft³
